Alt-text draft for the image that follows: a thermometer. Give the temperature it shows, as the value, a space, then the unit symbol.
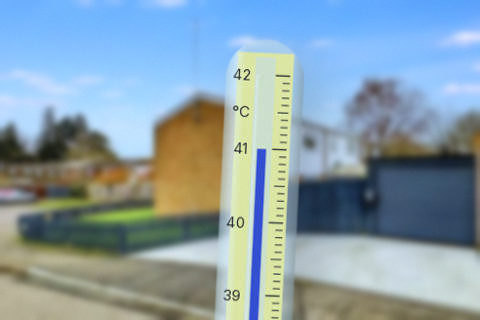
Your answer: 41 °C
